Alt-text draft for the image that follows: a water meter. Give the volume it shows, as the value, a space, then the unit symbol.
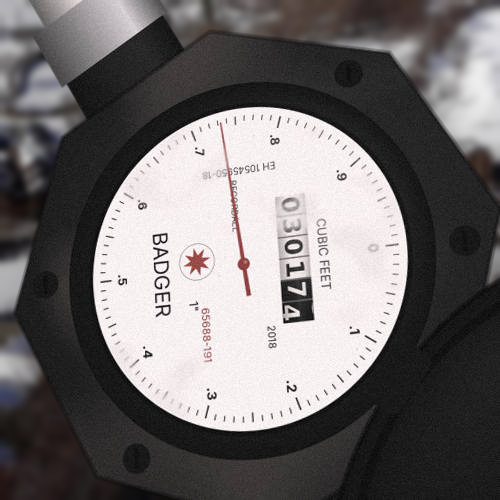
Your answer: 30173.73 ft³
